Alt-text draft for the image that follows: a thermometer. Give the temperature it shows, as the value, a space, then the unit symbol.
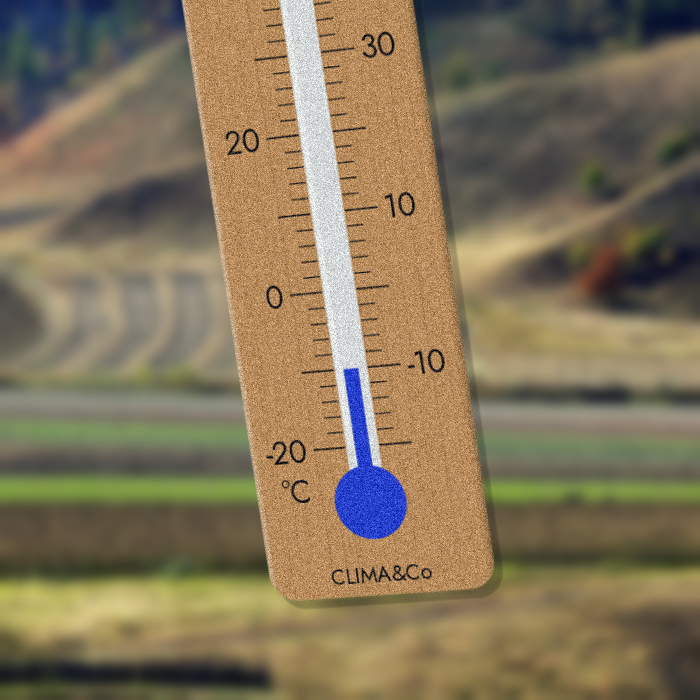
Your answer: -10 °C
